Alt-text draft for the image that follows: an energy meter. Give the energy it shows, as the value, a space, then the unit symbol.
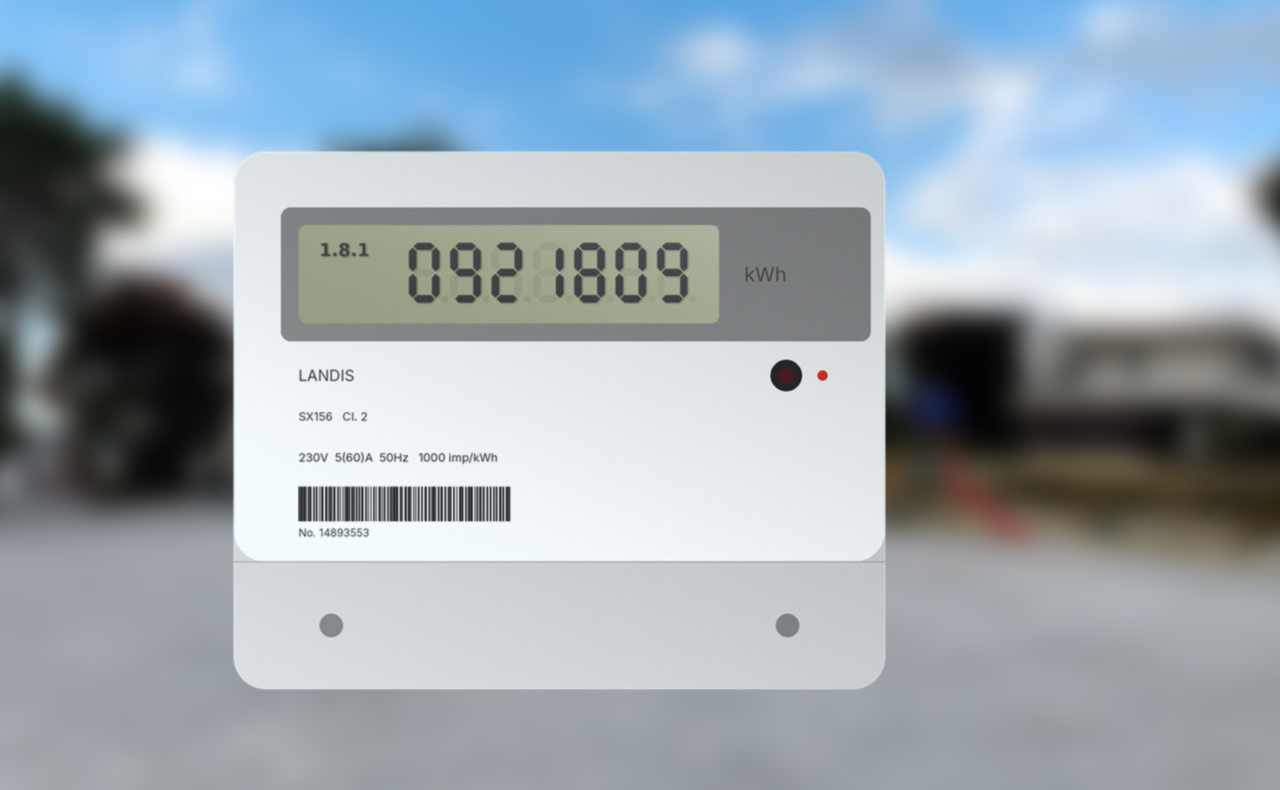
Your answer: 921809 kWh
